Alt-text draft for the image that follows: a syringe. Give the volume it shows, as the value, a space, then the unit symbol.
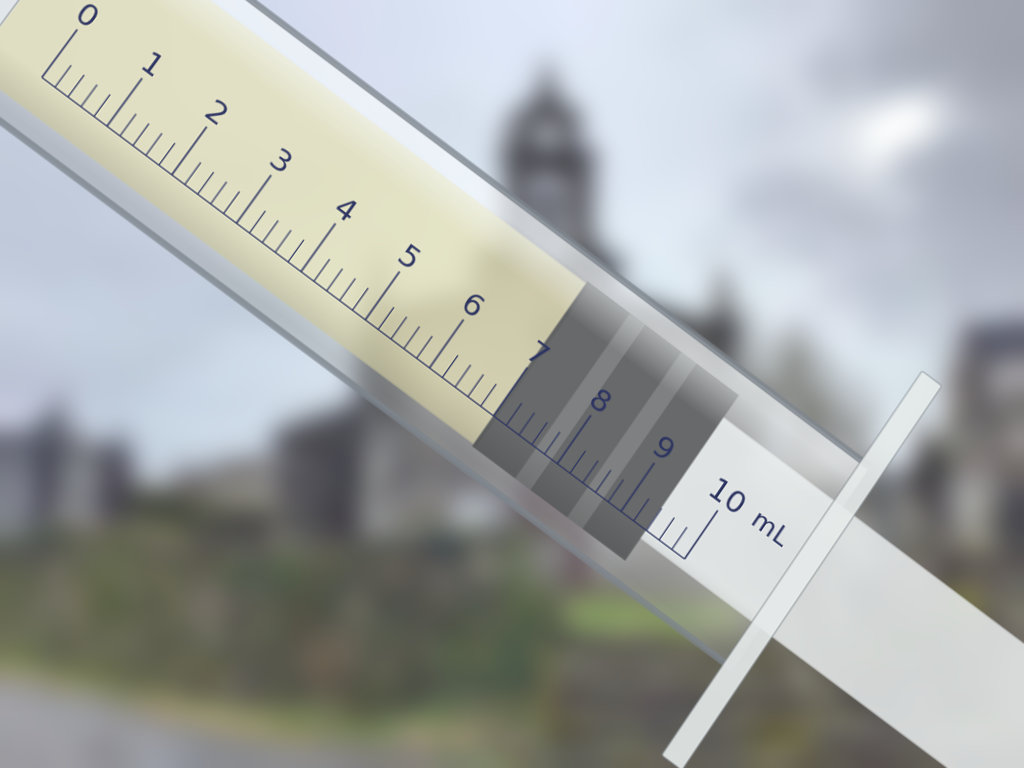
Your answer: 7 mL
